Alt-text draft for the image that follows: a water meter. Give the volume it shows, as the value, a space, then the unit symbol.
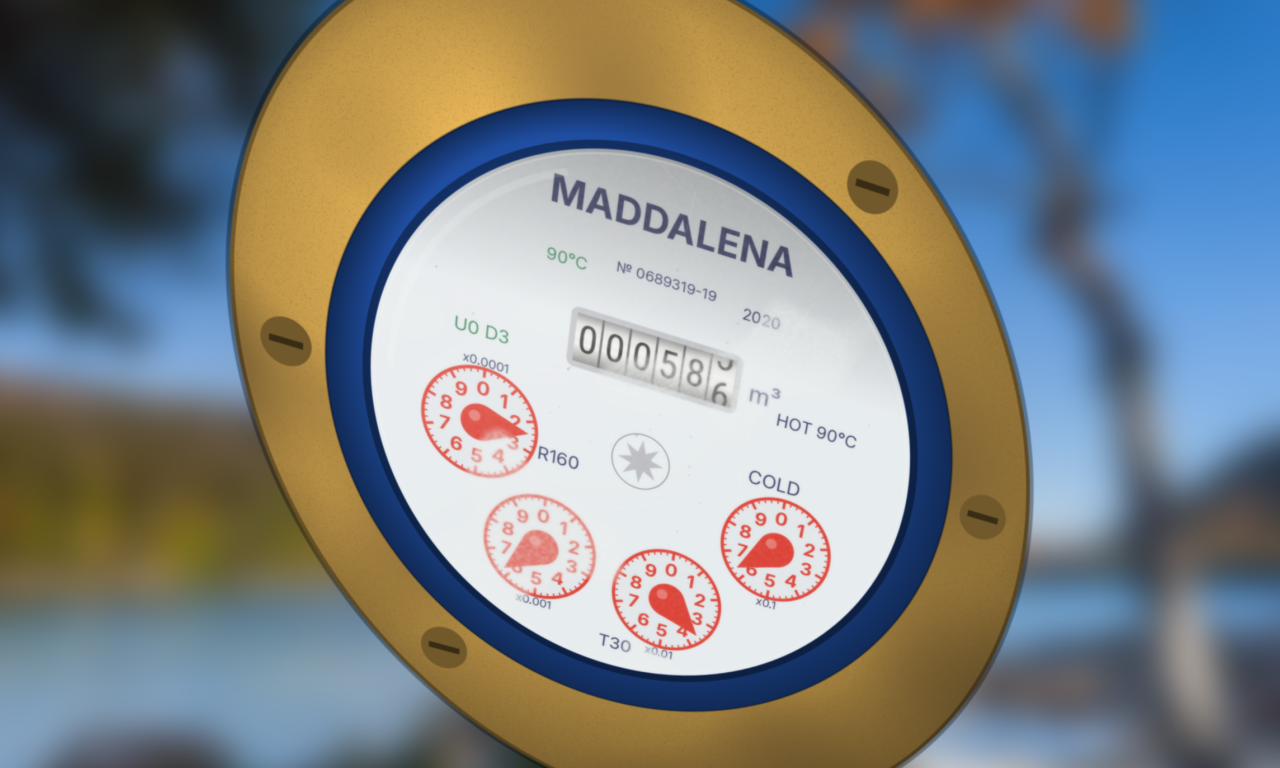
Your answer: 585.6362 m³
